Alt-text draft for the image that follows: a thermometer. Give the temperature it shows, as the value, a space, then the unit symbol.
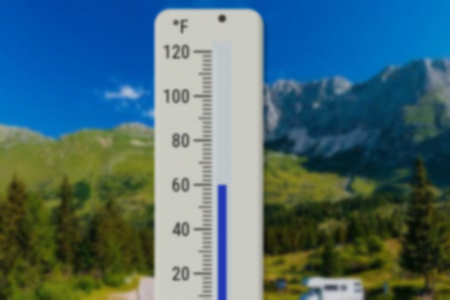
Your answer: 60 °F
